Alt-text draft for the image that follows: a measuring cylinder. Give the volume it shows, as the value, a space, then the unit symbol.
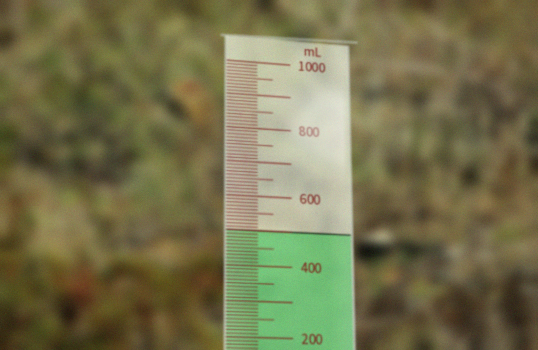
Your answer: 500 mL
